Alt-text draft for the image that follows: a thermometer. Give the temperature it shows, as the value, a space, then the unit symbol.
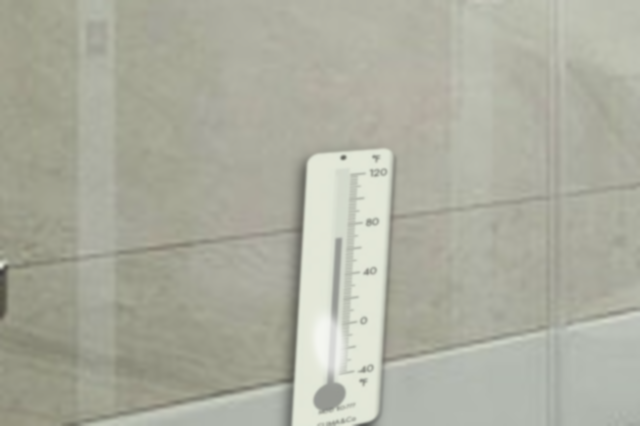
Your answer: 70 °F
